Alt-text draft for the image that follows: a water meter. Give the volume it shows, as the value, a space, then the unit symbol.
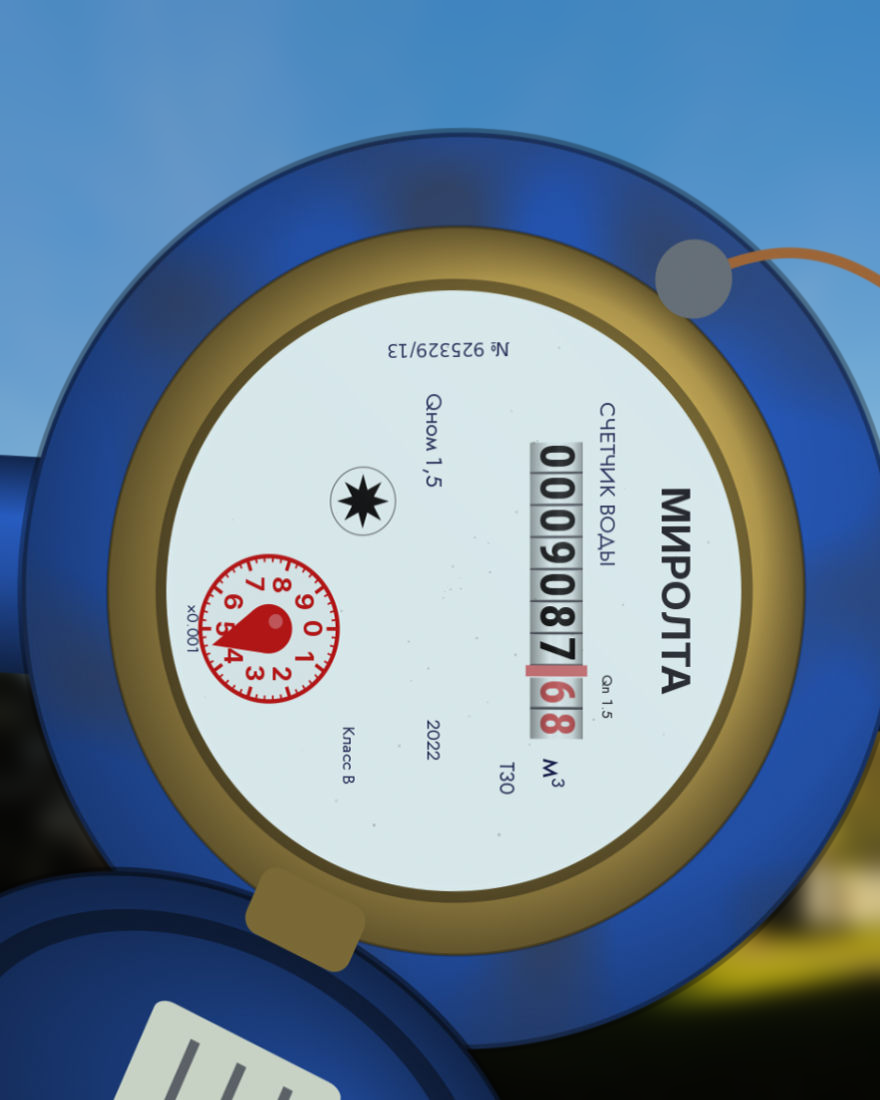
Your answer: 9087.684 m³
